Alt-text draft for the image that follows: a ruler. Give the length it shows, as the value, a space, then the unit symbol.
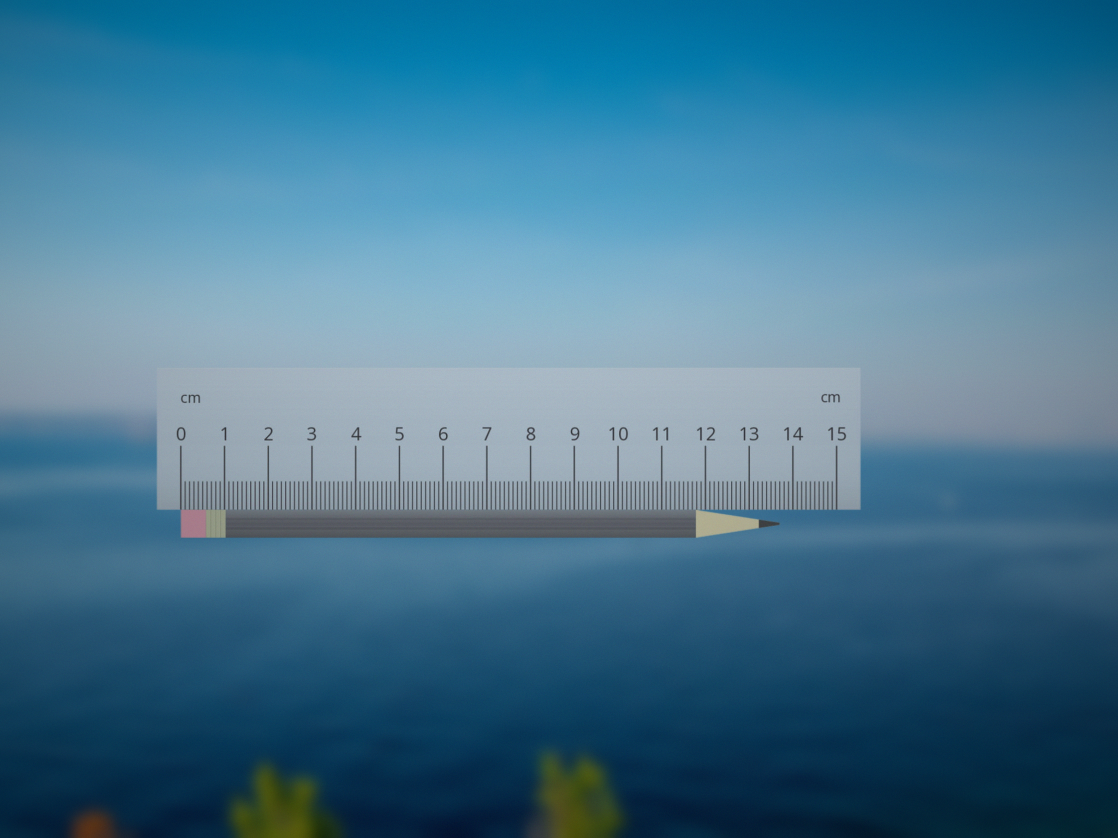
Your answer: 13.7 cm
